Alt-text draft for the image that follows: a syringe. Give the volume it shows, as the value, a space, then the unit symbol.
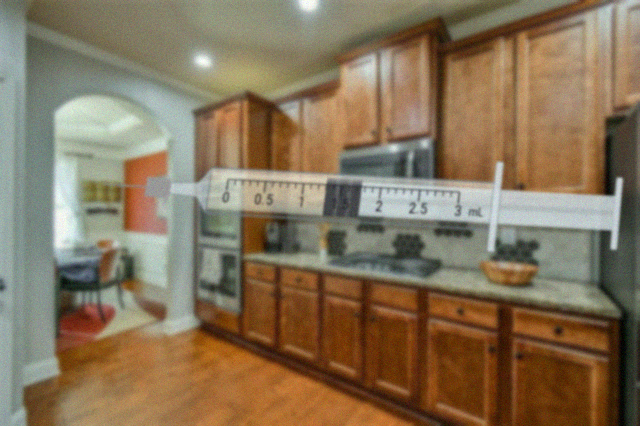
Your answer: 1.3 mL
